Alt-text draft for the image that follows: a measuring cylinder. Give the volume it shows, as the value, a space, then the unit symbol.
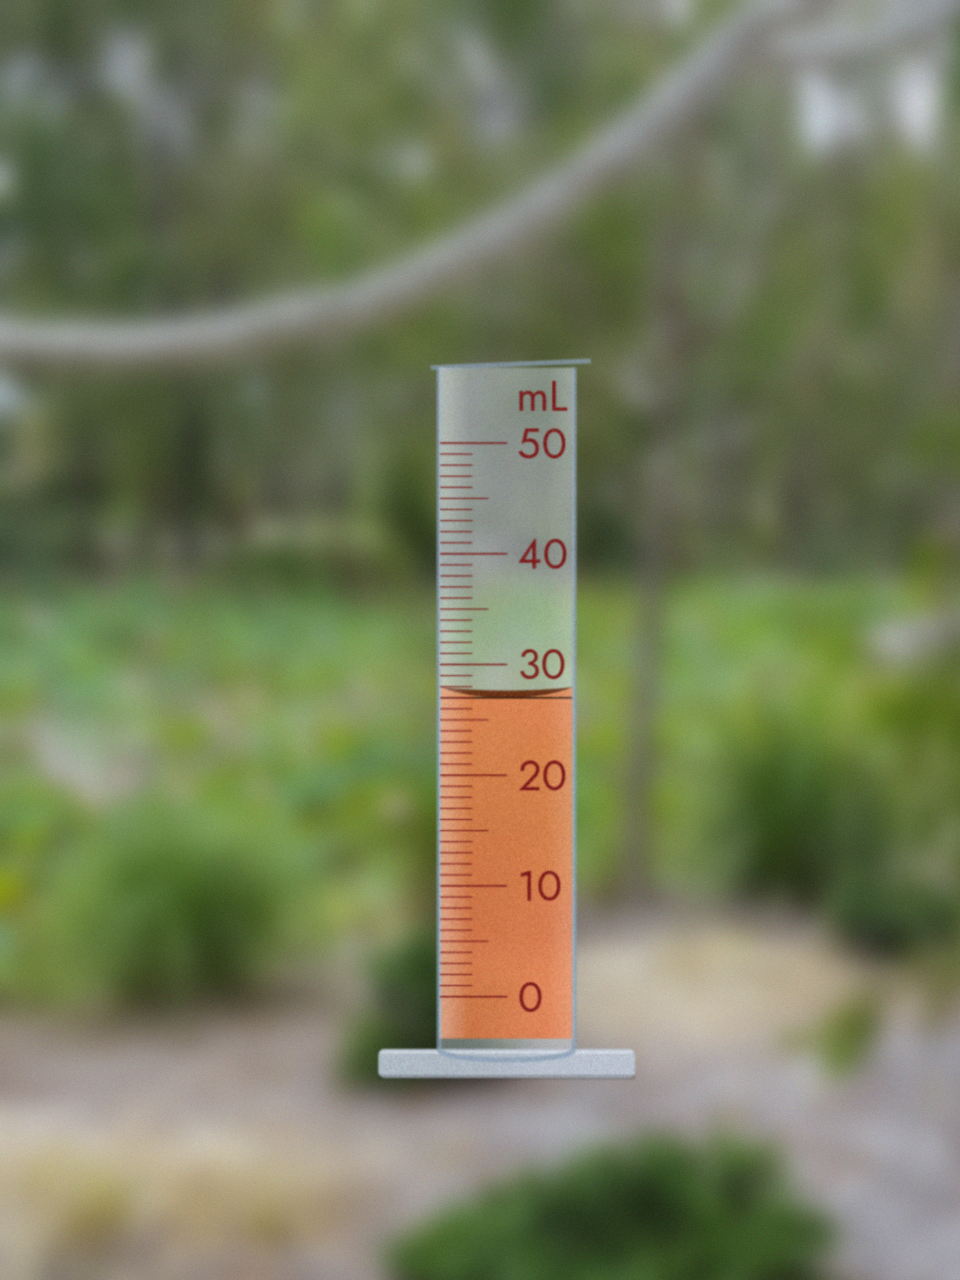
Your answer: 27 mL
